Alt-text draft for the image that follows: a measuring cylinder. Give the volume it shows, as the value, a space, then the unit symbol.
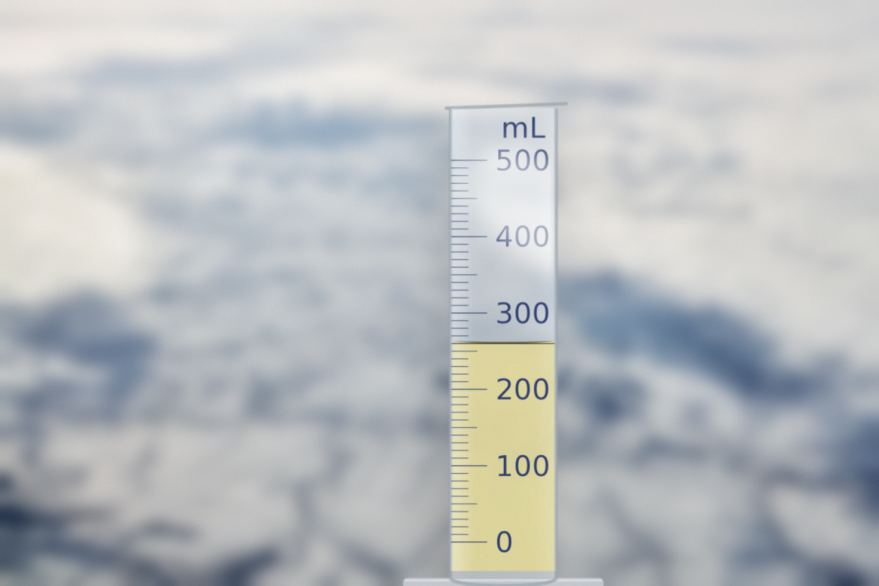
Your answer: 260 mL
